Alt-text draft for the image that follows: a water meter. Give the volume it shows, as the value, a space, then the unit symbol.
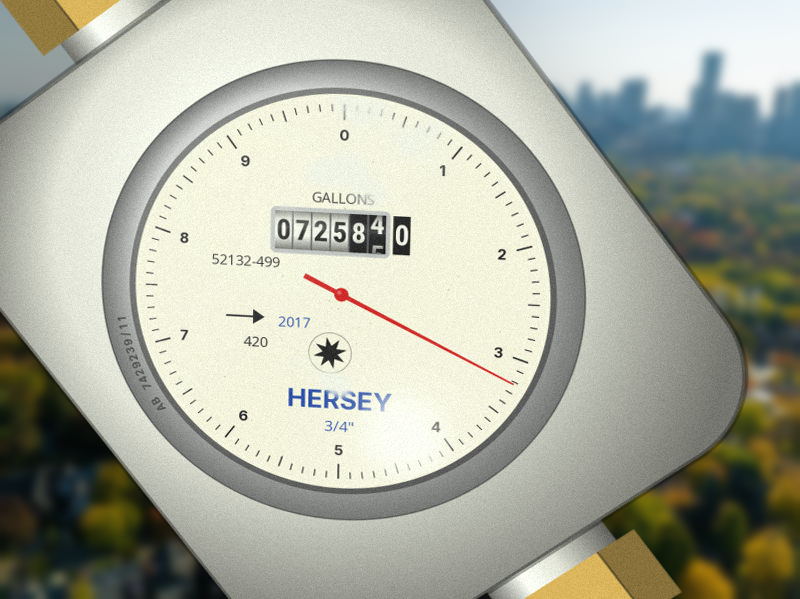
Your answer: 725843.2 gal
